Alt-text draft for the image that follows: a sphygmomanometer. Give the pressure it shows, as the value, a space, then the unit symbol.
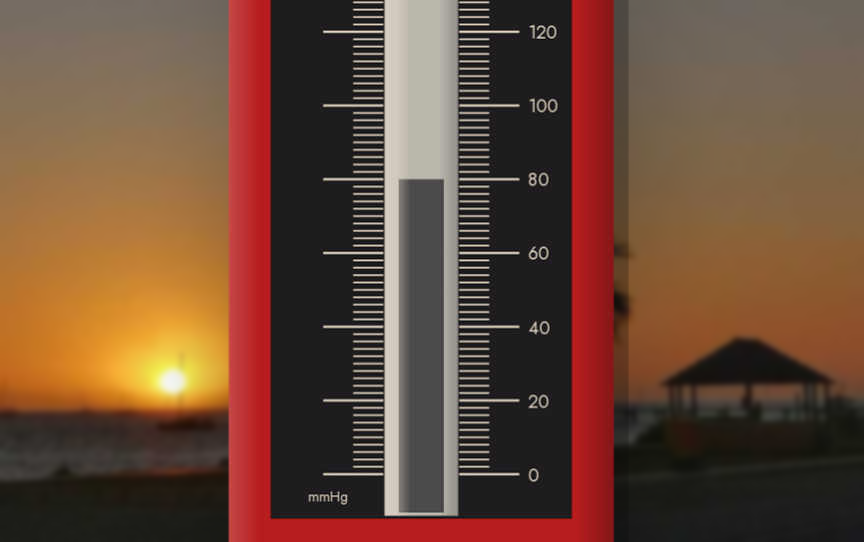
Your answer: 80 mmHg
